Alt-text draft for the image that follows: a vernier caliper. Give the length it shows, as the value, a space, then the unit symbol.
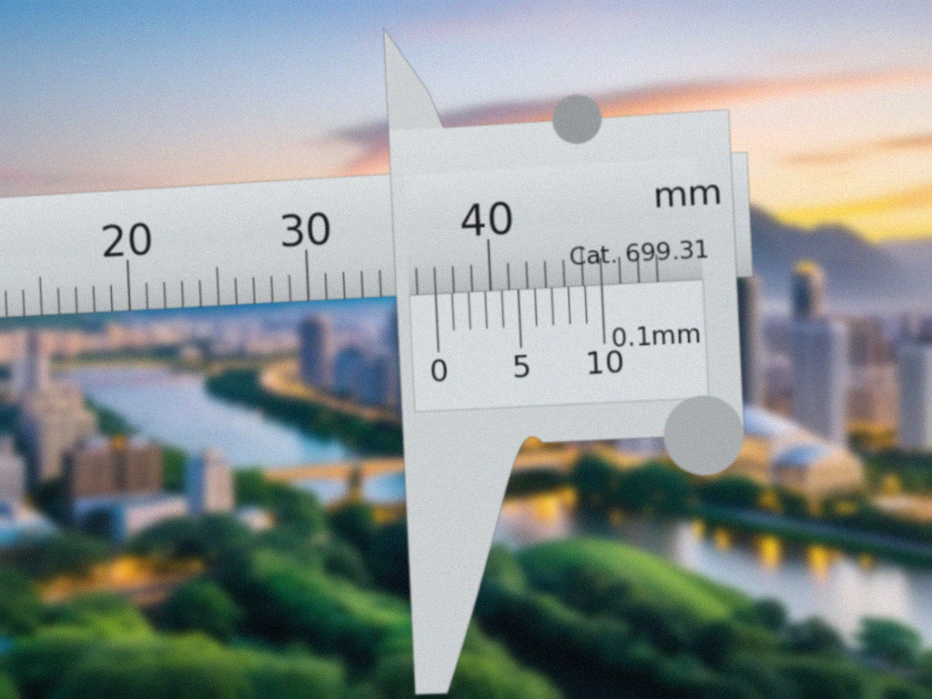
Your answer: 37.0 mm
